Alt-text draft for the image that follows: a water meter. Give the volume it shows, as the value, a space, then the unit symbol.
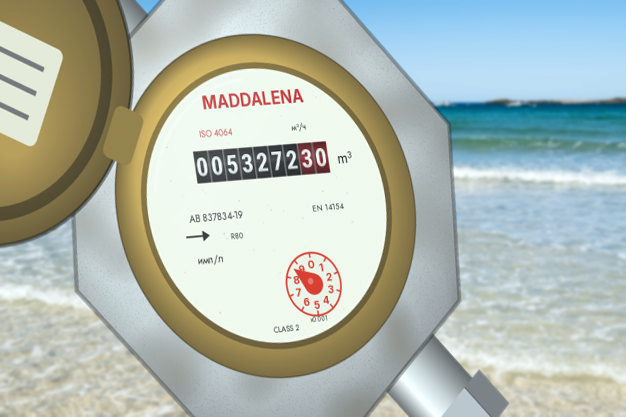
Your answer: 53272.308 m³
